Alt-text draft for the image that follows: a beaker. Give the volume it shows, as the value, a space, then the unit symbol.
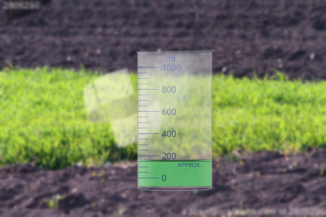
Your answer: 150 mL
